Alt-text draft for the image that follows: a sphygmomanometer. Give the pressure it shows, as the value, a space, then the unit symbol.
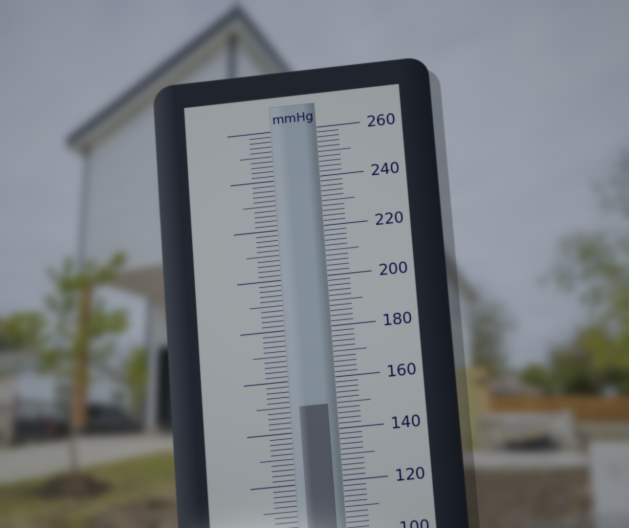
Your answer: 150 mmHg
